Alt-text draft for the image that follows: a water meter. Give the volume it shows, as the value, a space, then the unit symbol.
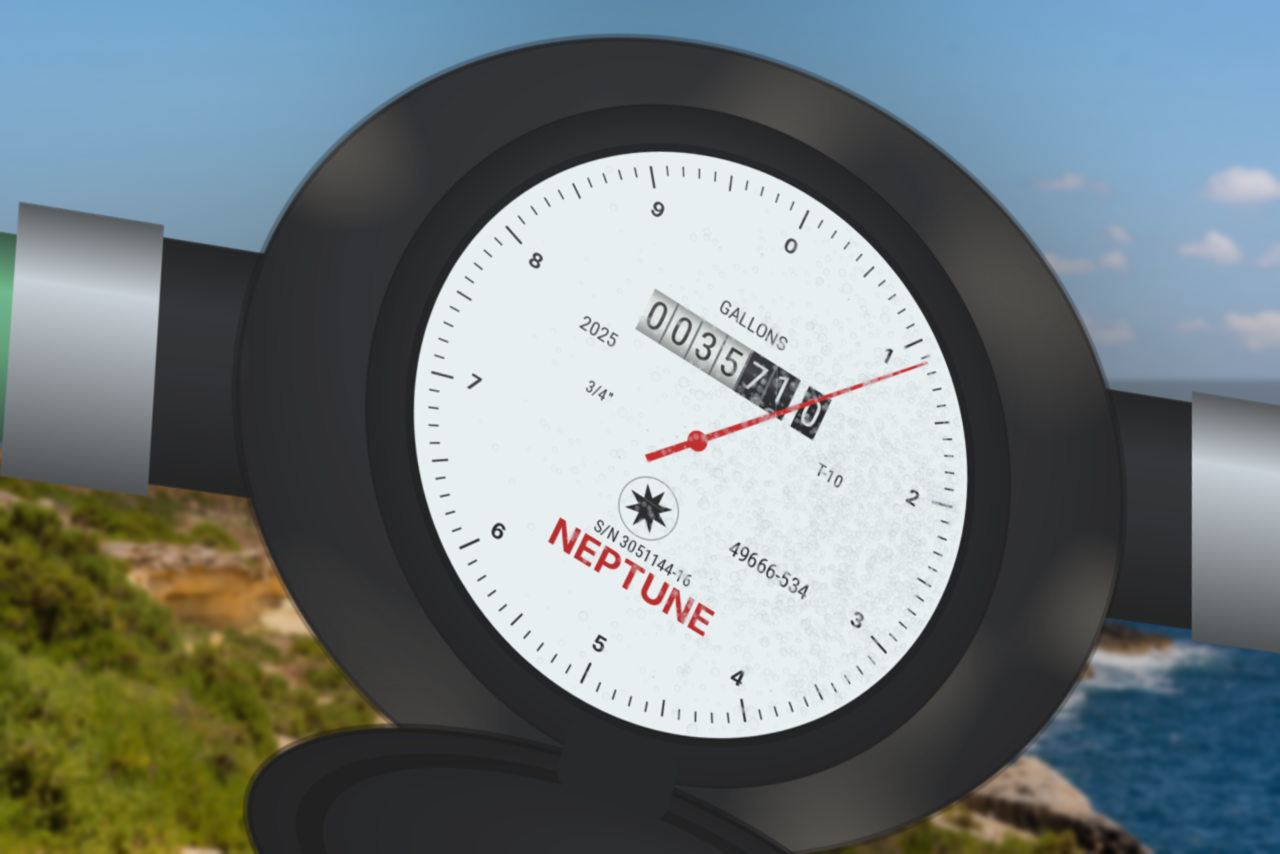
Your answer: 35711.1 gal
